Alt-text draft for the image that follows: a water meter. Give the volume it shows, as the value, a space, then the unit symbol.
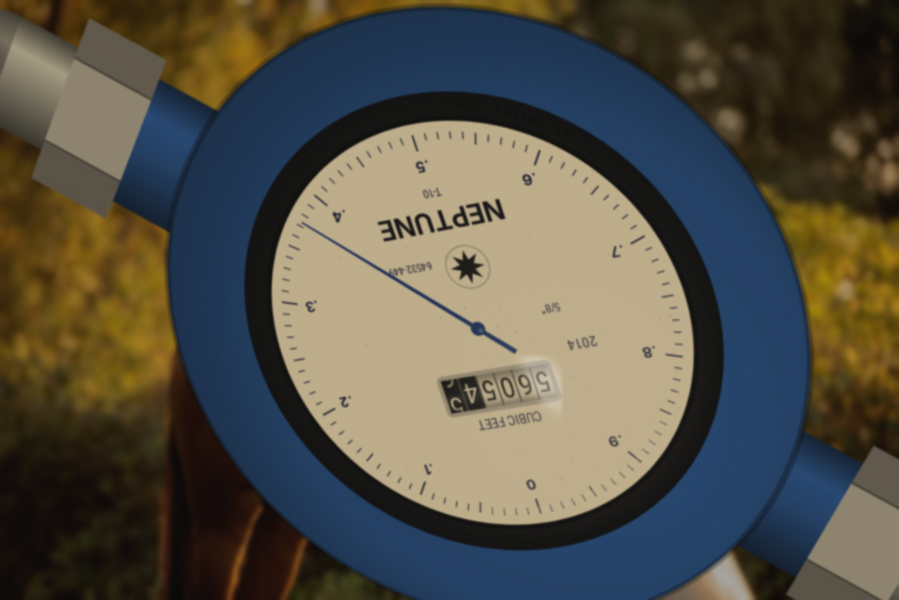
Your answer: 560545.37 ft³
